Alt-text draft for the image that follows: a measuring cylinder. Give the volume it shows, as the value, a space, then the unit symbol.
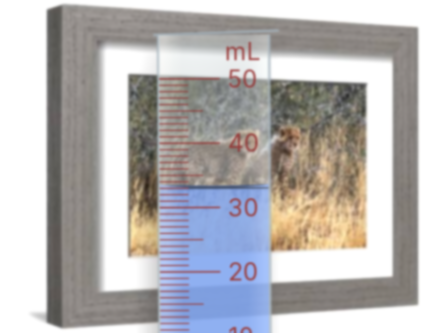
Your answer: 33 mL
